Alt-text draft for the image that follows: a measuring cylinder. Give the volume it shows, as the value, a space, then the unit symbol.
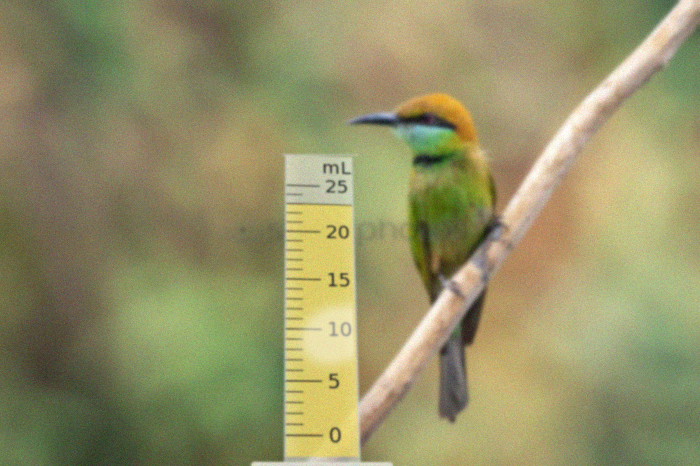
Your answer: 23 mL
